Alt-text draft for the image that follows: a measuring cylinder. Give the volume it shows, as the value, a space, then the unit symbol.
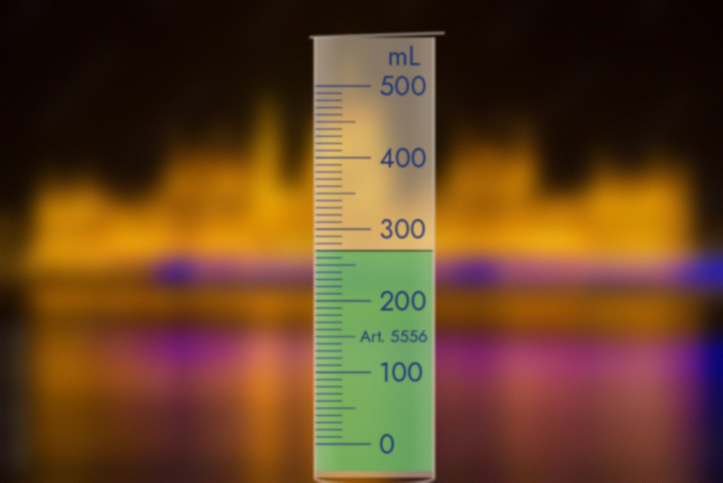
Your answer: 270 mL
